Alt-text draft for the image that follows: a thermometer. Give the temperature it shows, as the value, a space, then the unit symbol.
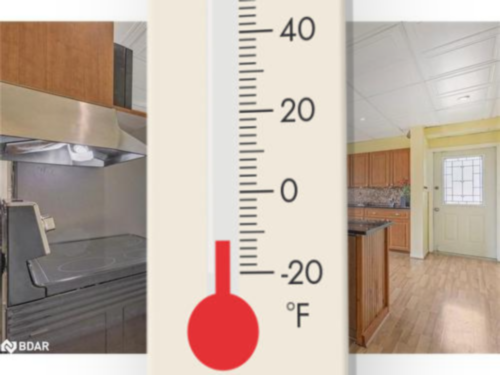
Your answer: -12 °F
